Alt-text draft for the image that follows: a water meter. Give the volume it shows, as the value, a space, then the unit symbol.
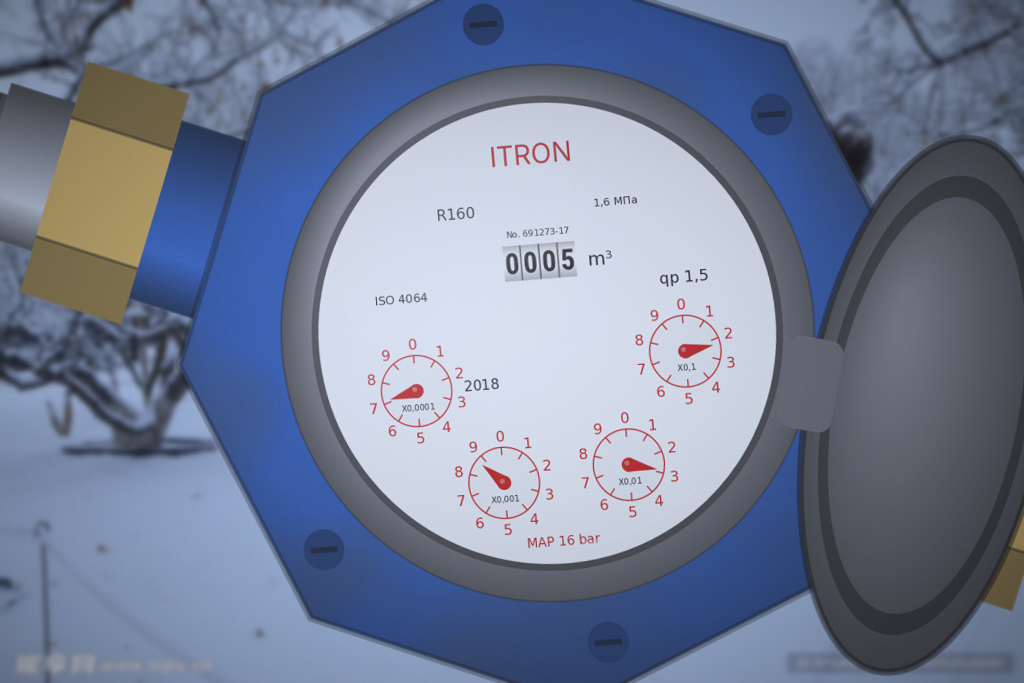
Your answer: 5.2287 m³
